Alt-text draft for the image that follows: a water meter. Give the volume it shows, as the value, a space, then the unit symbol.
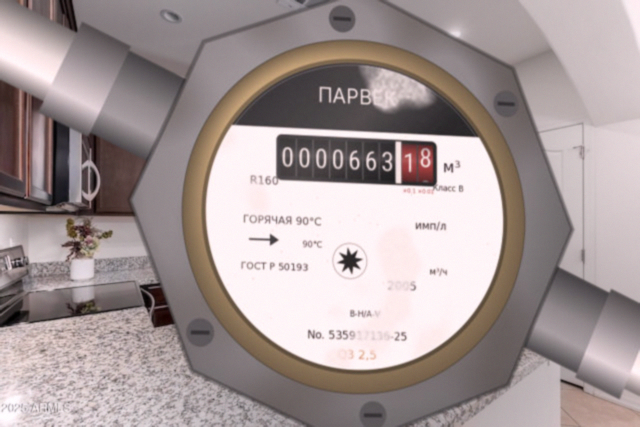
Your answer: 663.18 m³
